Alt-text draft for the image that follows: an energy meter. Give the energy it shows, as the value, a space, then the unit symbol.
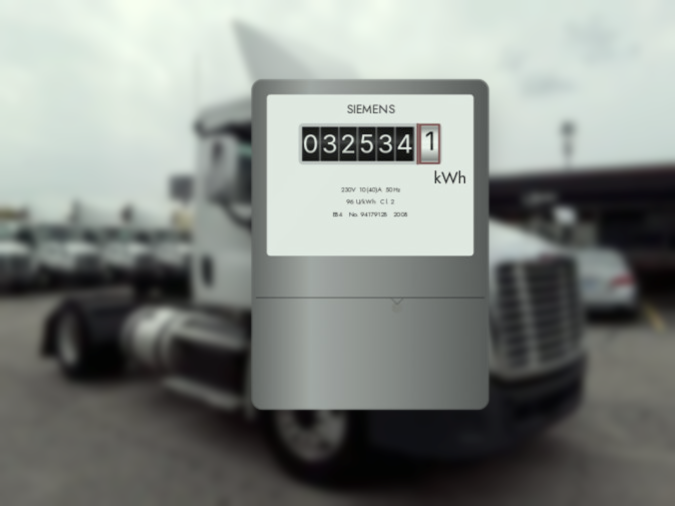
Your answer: 32534.1 kWh
